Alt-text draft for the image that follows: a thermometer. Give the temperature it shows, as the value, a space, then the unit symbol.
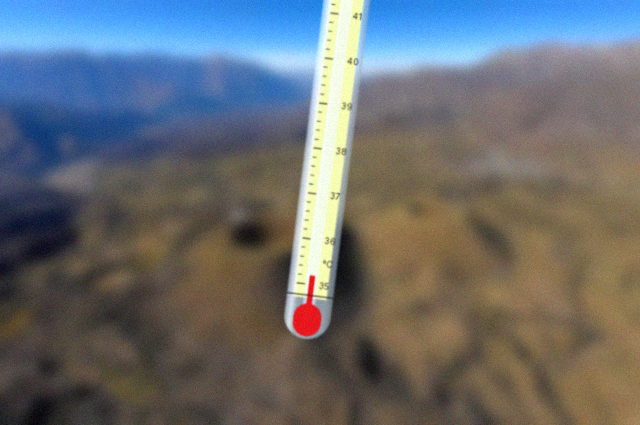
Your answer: 35.2 °C
